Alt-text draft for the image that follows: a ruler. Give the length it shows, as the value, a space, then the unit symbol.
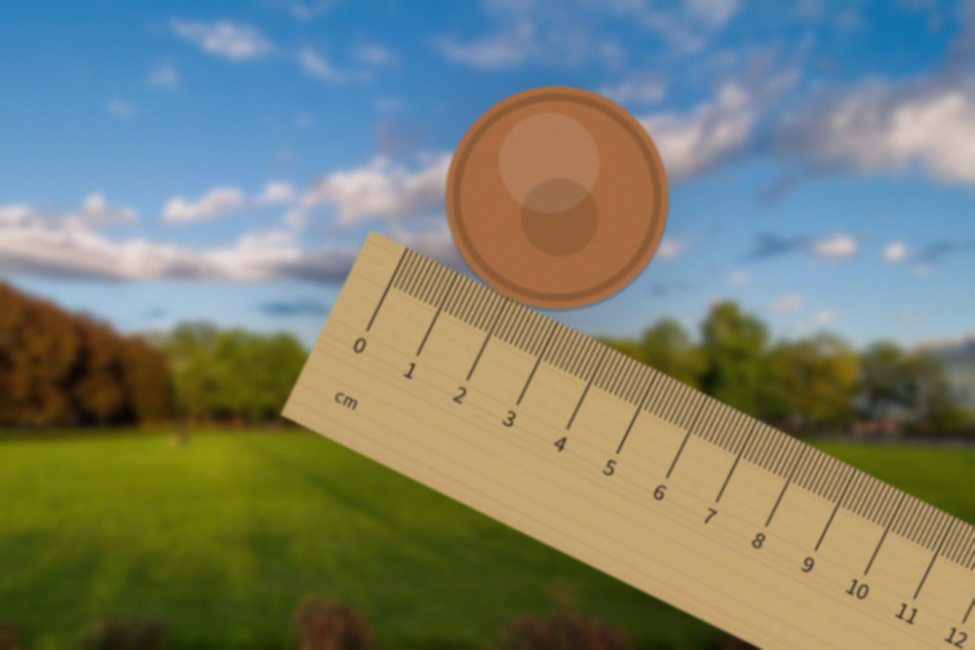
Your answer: 4 cm
